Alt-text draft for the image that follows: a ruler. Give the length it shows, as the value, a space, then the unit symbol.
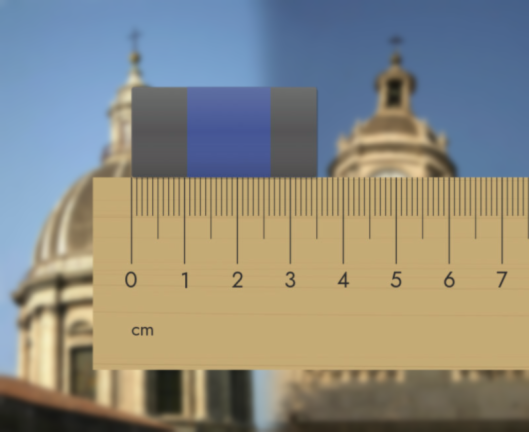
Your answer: 3.5 cm
